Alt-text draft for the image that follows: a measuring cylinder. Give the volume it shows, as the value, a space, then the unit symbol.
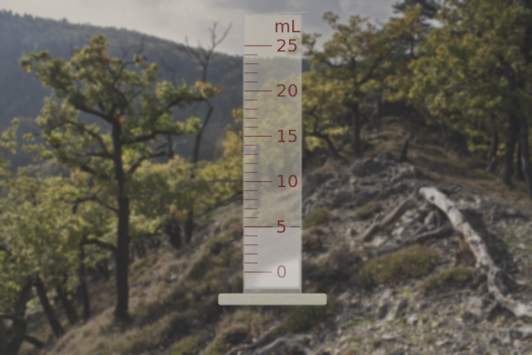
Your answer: 5 mL
